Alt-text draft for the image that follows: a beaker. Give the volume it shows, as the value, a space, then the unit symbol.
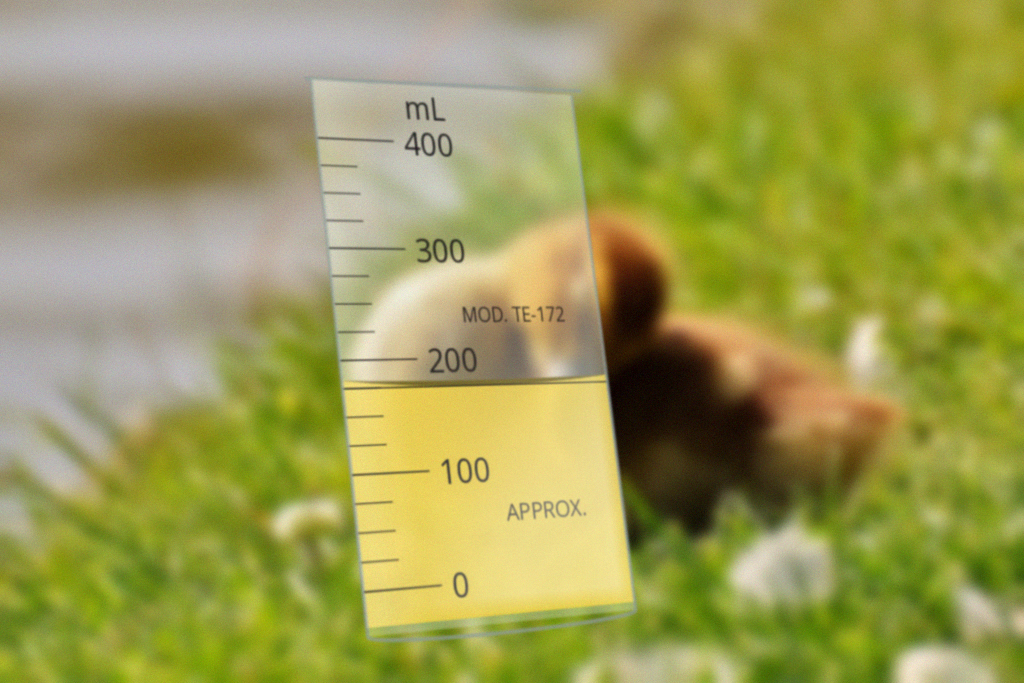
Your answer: 175 mL
